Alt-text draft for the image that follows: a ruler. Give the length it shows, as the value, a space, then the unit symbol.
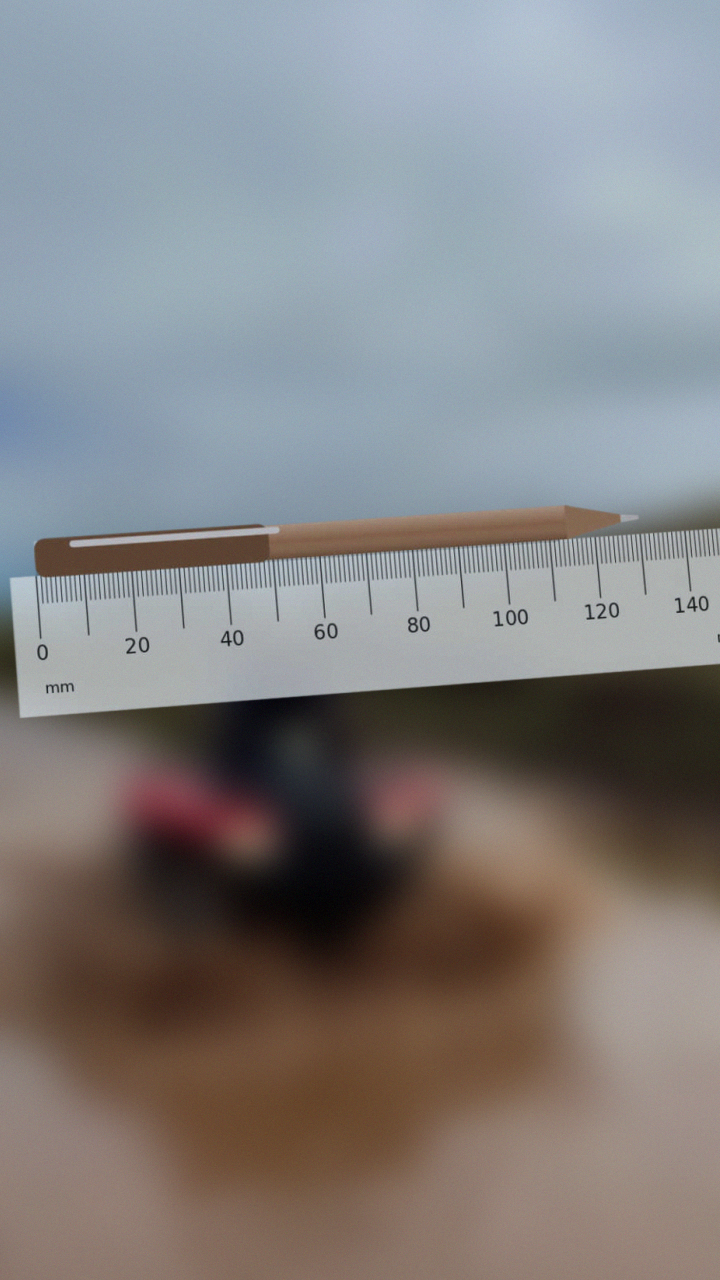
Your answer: 130 mm
